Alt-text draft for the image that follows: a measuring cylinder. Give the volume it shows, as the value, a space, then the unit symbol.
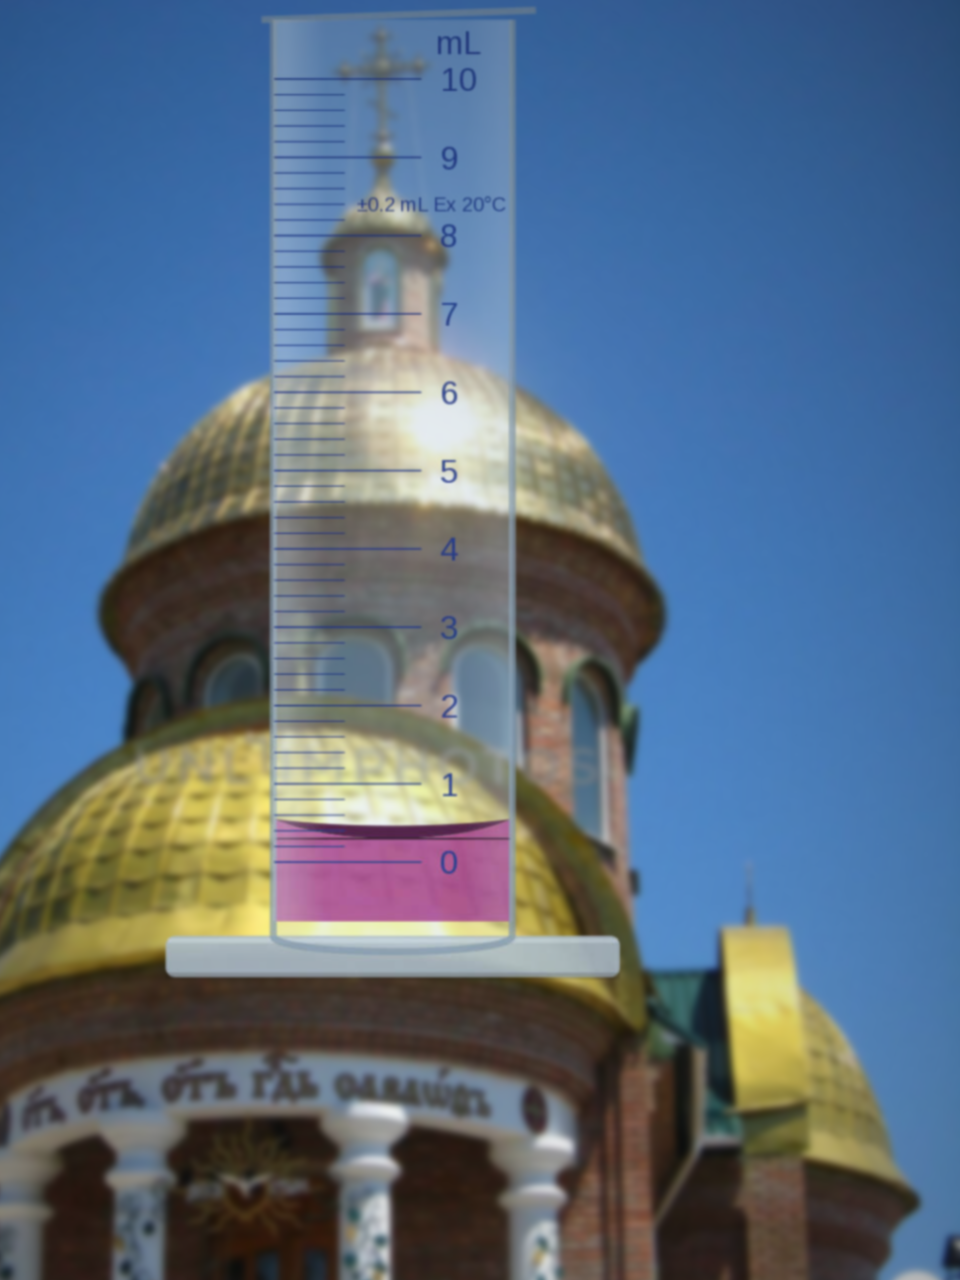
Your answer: 0.3 mL
